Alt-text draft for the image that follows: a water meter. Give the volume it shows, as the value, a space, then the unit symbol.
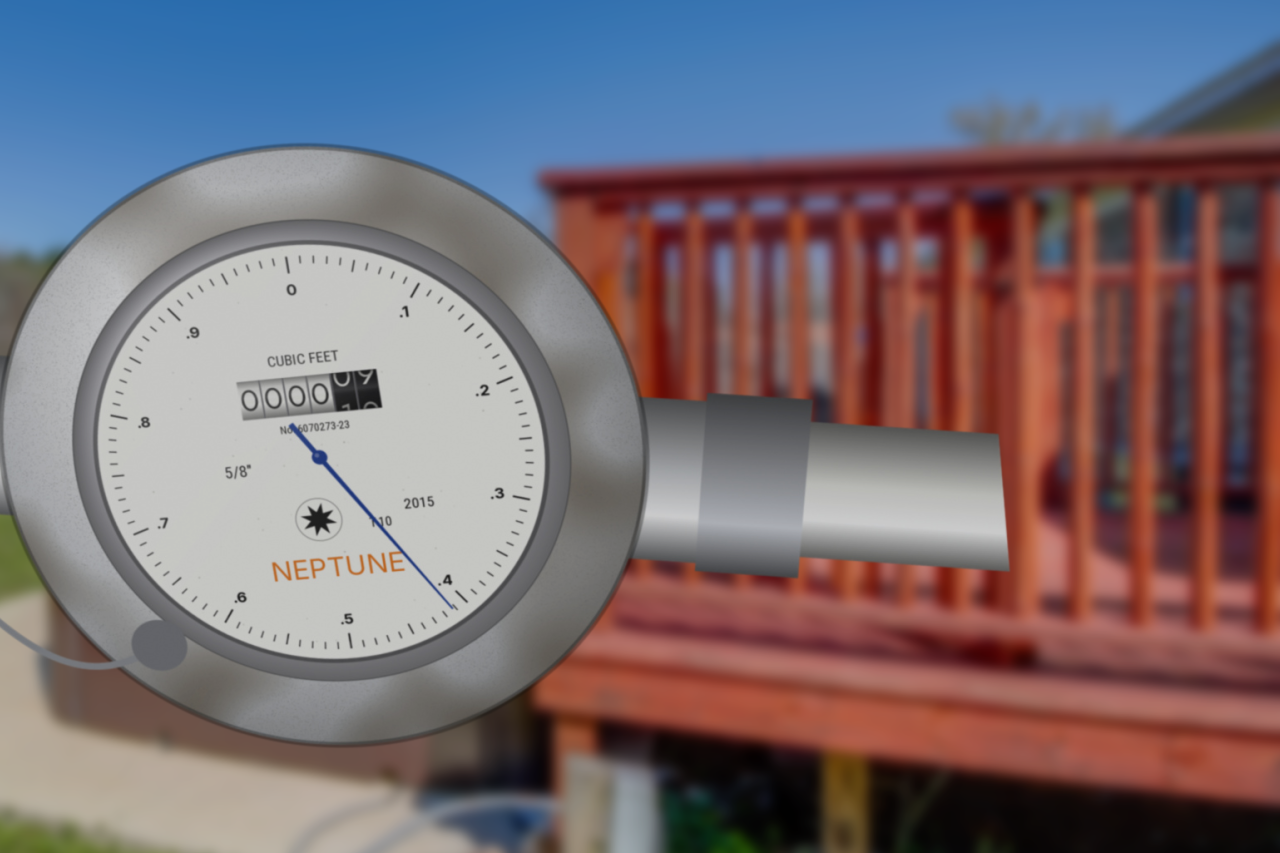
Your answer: 9.41 ft³
